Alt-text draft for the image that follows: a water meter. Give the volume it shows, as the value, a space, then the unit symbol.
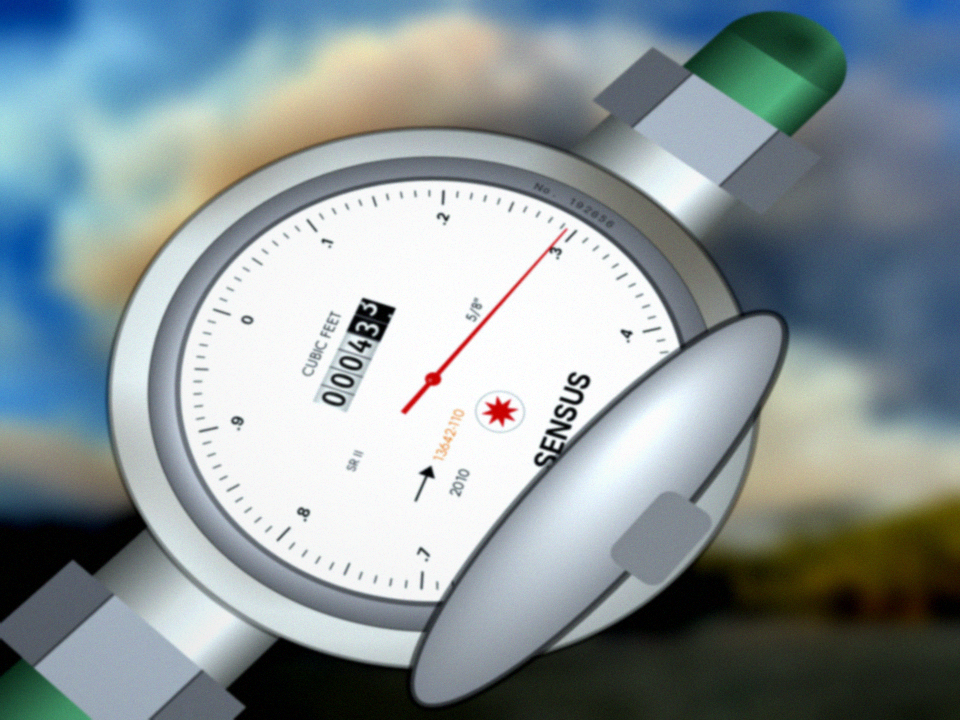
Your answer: 433.29 ft³
